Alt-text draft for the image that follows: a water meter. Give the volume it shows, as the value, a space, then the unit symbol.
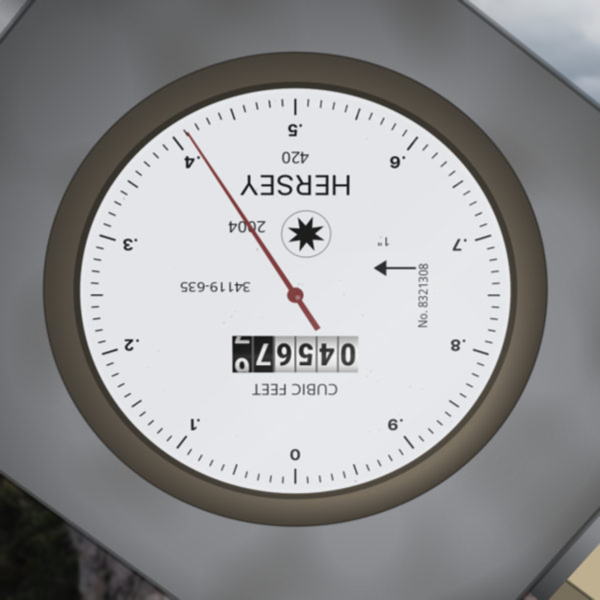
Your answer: 45676.41 ft³
